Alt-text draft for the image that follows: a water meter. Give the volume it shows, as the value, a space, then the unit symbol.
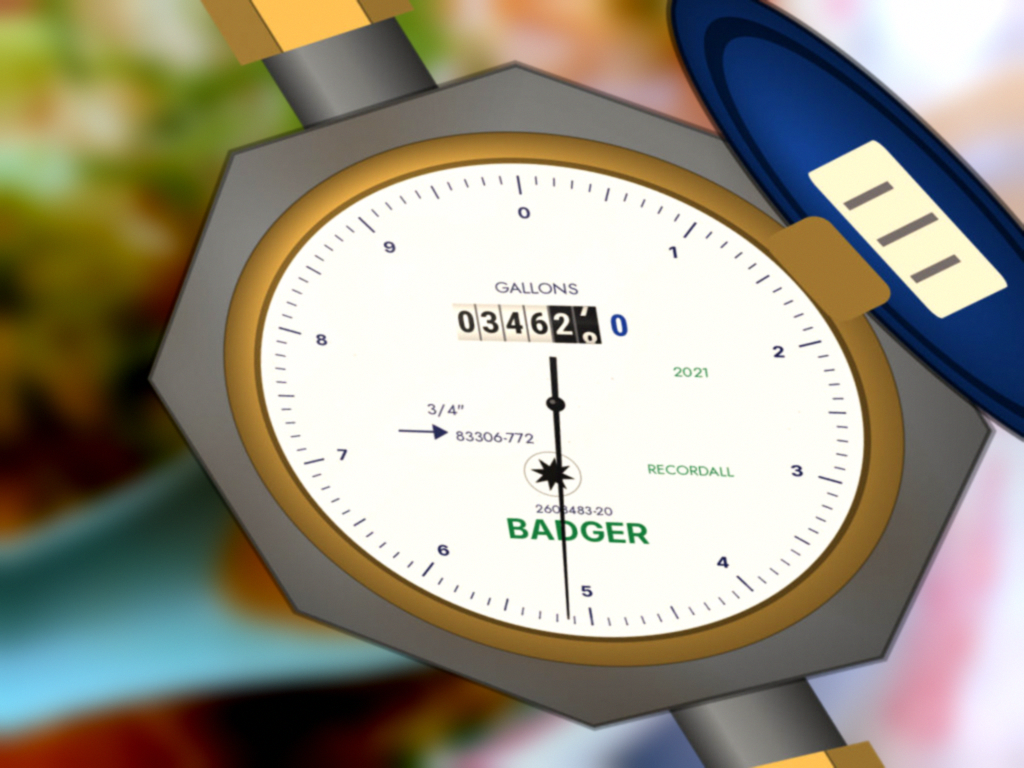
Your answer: 346275.1 gal
